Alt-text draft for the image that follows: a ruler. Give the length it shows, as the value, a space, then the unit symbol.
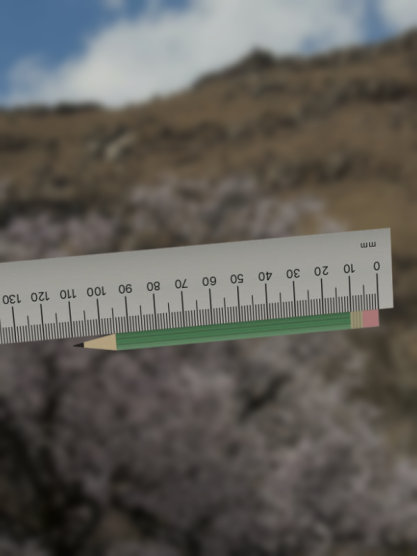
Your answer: 110 mm
